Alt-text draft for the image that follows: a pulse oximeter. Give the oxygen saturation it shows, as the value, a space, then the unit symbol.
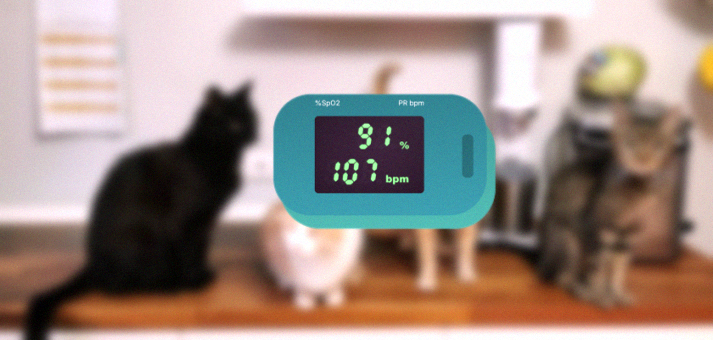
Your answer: 91 %
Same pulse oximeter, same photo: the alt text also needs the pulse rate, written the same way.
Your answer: 107 bpm
